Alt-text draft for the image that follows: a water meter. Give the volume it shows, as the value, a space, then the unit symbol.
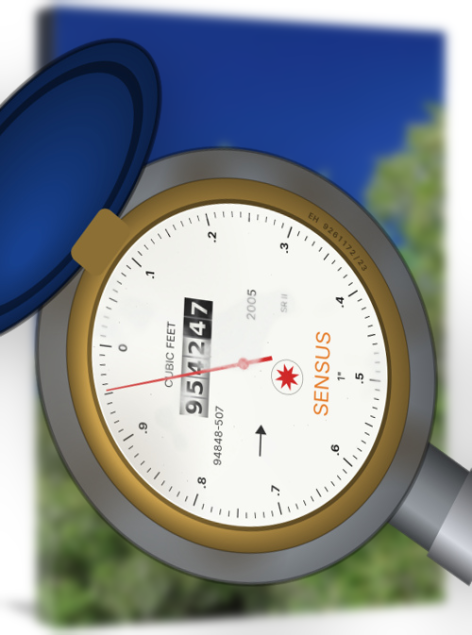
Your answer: 954246.95 ft³
